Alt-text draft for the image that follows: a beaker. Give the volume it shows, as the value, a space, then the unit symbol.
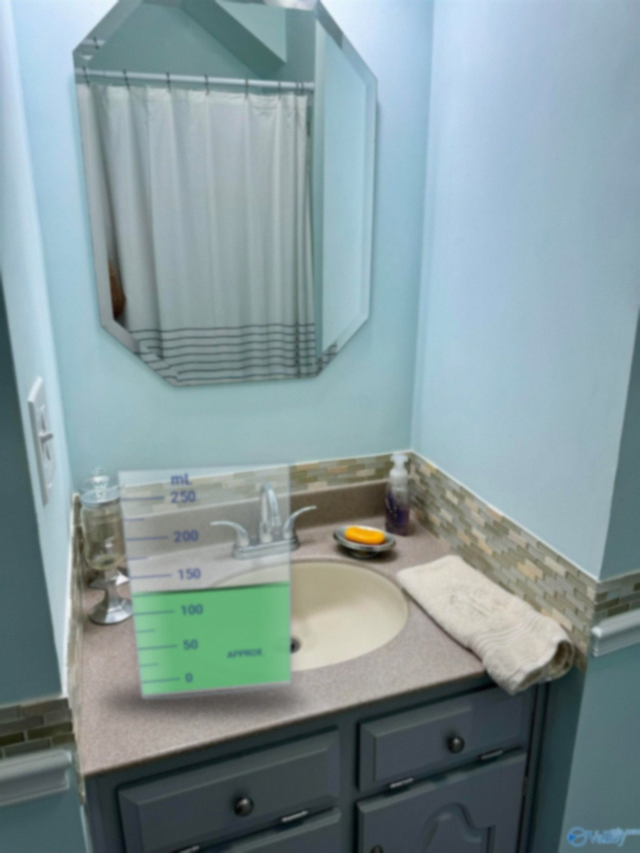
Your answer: 125 mL
